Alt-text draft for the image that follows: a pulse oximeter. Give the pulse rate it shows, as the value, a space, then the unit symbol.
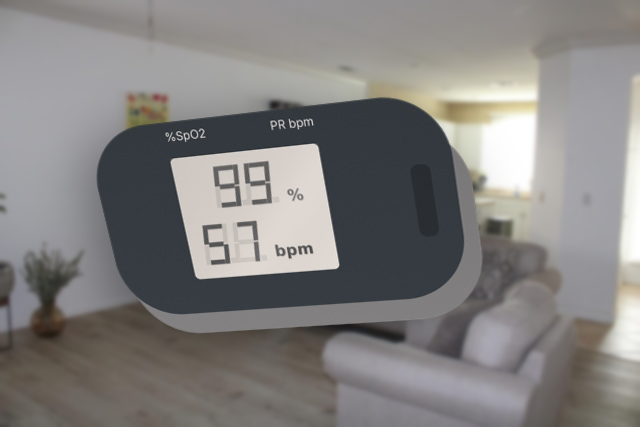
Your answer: 57 bpm
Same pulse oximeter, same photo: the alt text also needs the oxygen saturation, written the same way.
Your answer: 99 %
